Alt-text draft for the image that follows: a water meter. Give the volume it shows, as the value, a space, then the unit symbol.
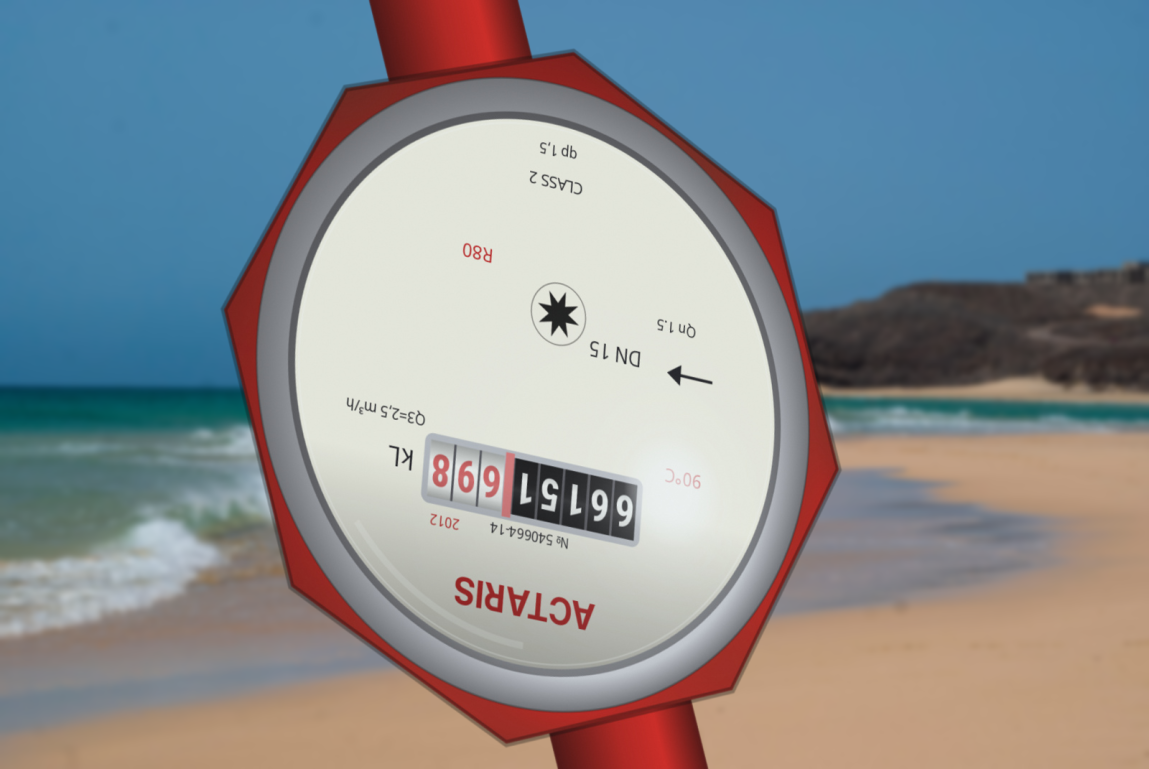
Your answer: 66151.698 kL
